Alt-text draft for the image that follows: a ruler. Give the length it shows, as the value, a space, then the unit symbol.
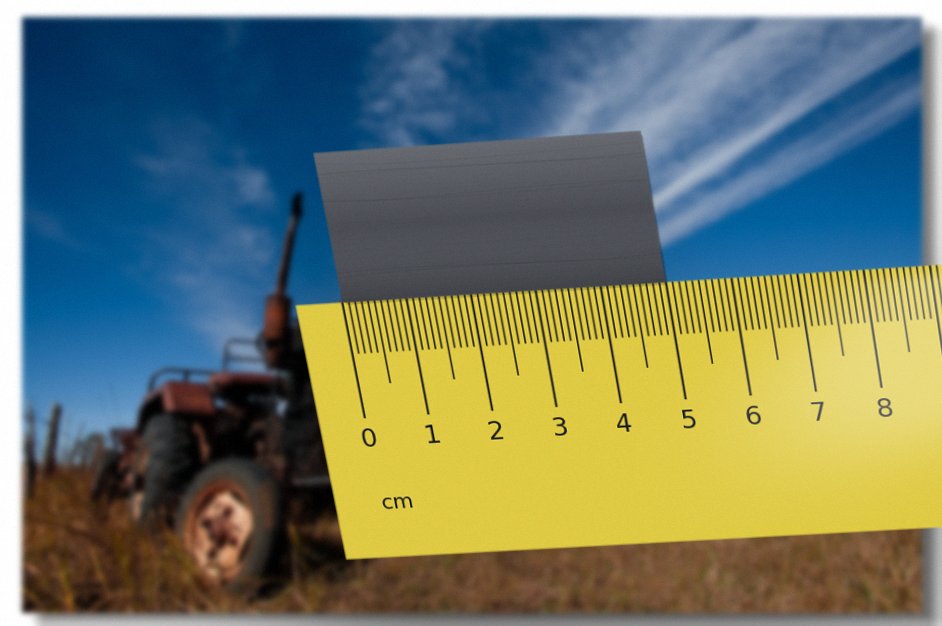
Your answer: 5 cm
